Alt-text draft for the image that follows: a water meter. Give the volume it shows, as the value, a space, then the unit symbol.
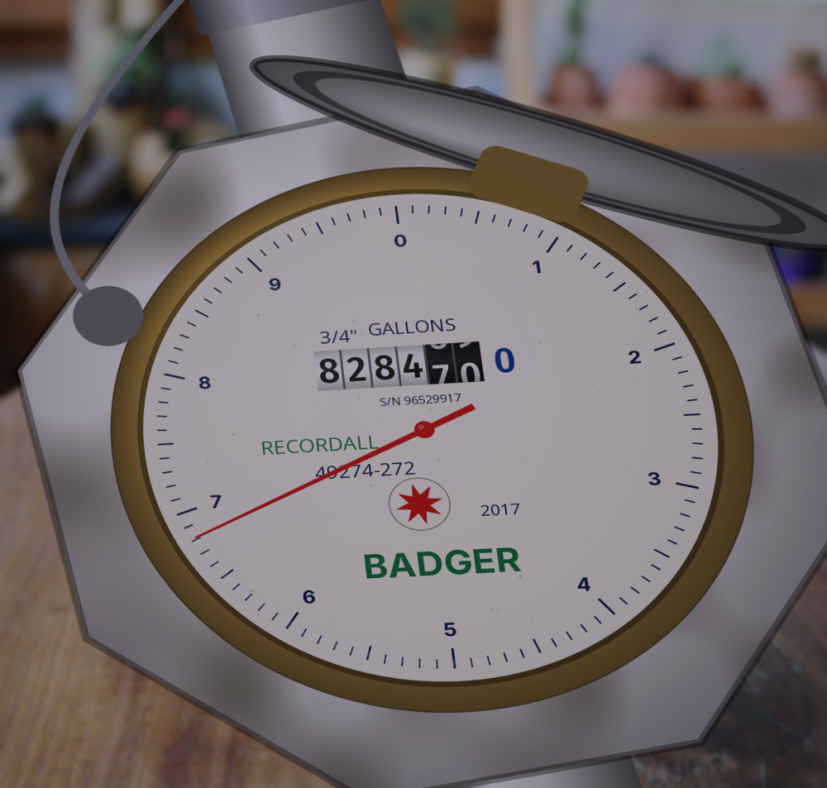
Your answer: 8284696.8 gal
